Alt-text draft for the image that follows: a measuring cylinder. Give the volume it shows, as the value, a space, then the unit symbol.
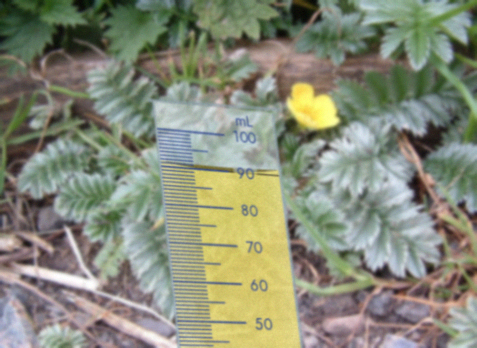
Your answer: 90 mL
